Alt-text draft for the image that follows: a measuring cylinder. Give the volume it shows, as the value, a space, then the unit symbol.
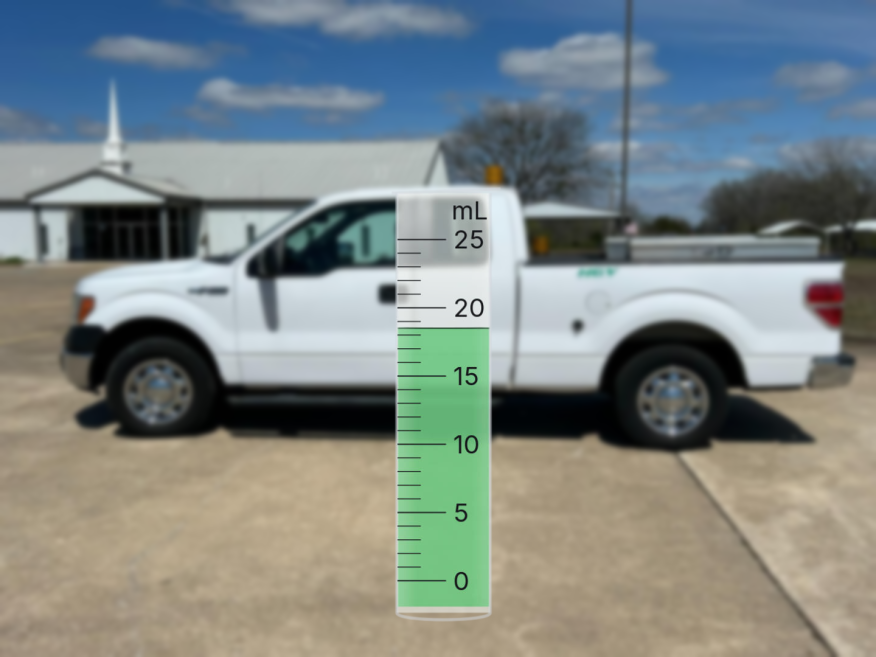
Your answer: 18.5 mL
